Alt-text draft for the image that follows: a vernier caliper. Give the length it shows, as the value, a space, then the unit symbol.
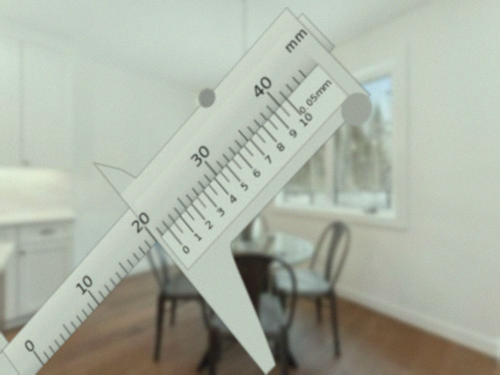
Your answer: 22.0 mm
